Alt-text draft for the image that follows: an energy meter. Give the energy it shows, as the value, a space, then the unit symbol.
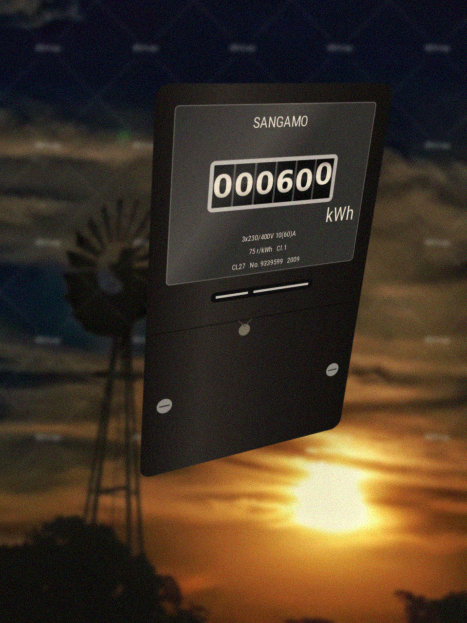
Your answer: 600 kWh
